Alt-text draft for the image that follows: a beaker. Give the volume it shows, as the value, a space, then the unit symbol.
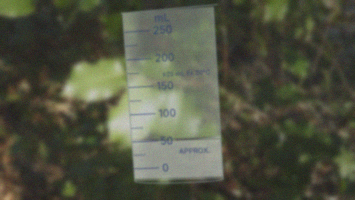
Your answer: 50 mL
